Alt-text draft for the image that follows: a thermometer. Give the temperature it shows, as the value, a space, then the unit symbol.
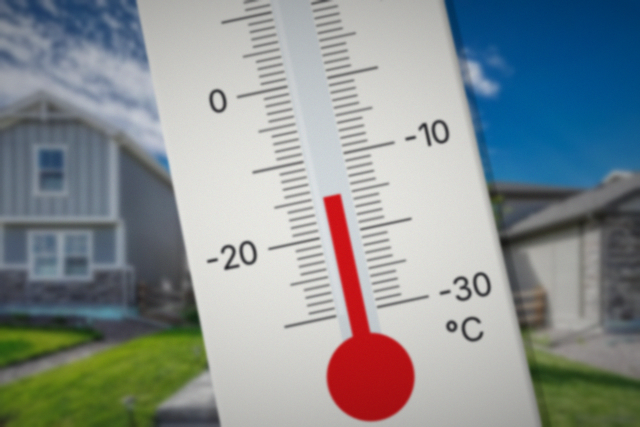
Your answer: -15 °C
